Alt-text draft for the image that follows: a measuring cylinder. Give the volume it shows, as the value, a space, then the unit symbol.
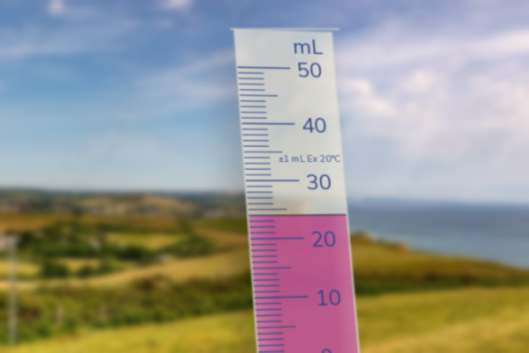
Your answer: 24 mL
